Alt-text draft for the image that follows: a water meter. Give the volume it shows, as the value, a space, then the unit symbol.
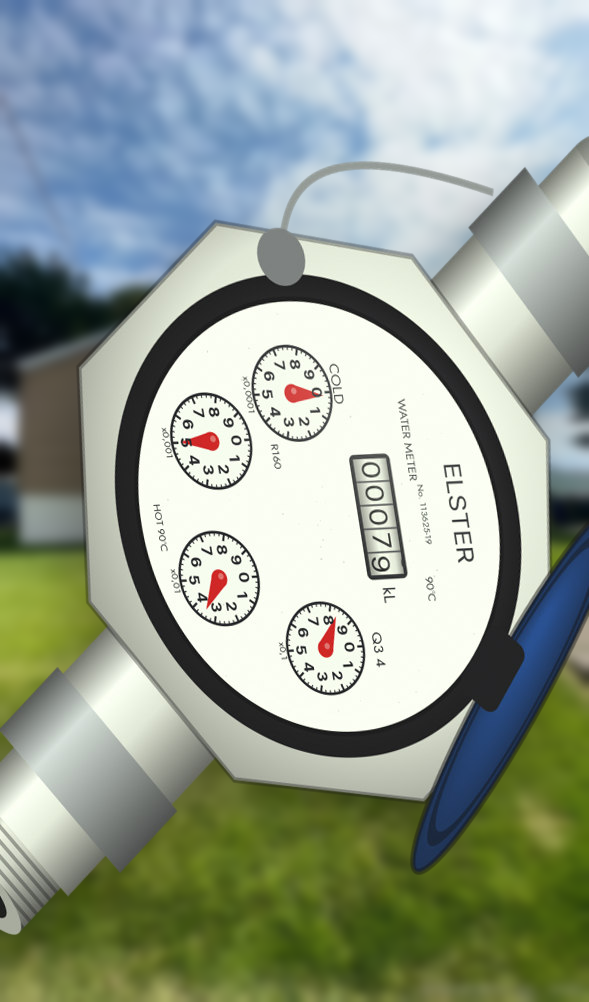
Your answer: 78.8350 kL
